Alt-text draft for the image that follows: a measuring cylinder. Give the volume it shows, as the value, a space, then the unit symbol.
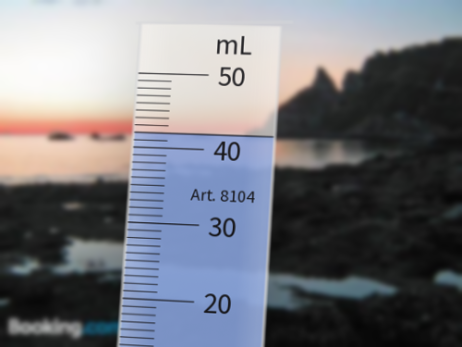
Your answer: 42 mL
